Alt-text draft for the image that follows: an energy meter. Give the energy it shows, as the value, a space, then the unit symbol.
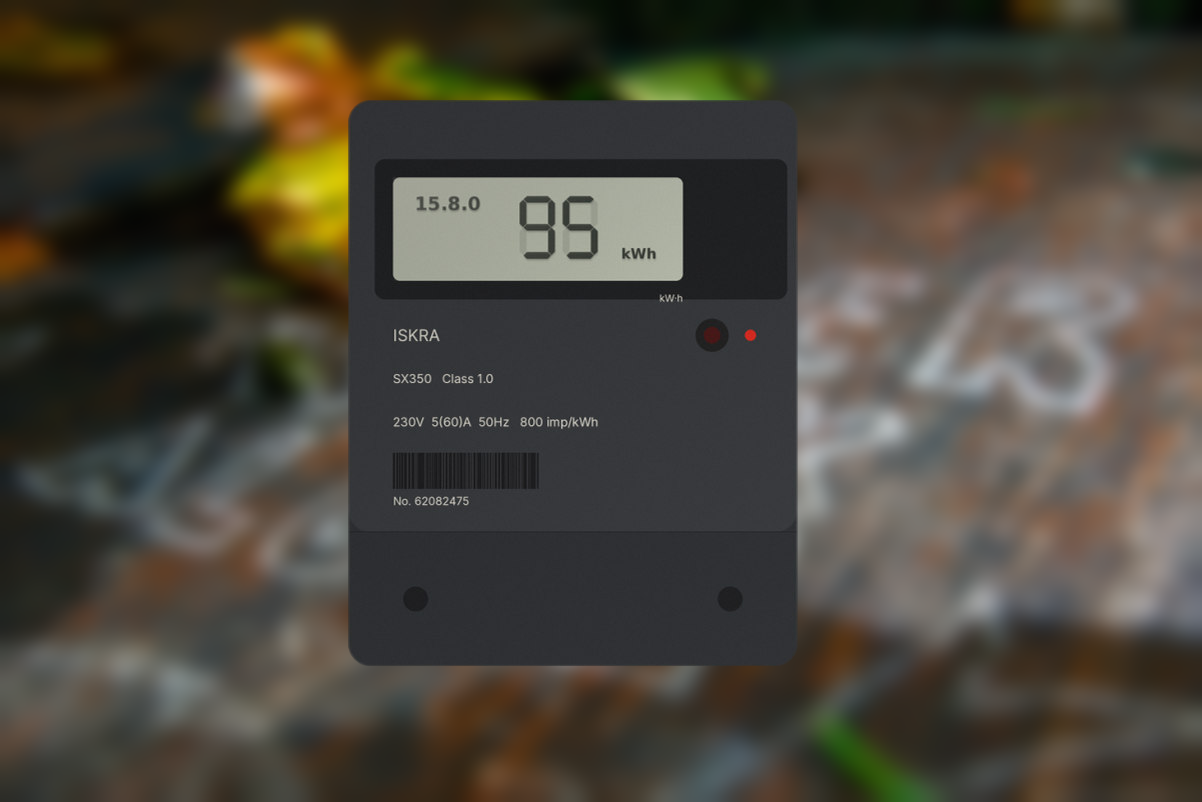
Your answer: 95 kWh
